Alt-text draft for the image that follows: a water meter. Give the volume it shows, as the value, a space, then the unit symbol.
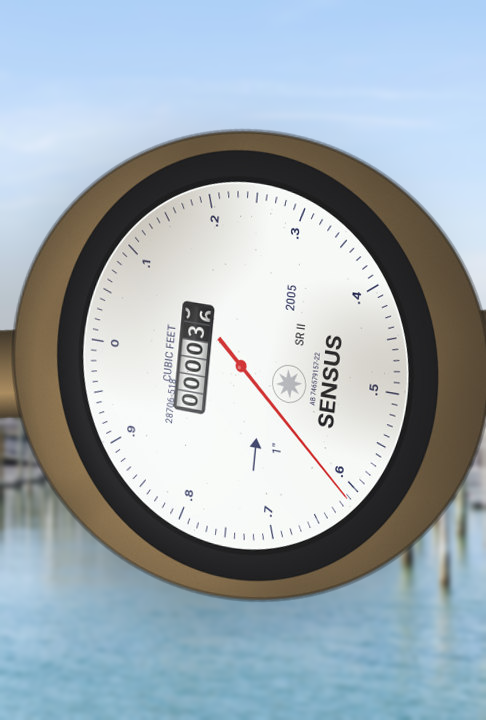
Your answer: 35.61 ft³
